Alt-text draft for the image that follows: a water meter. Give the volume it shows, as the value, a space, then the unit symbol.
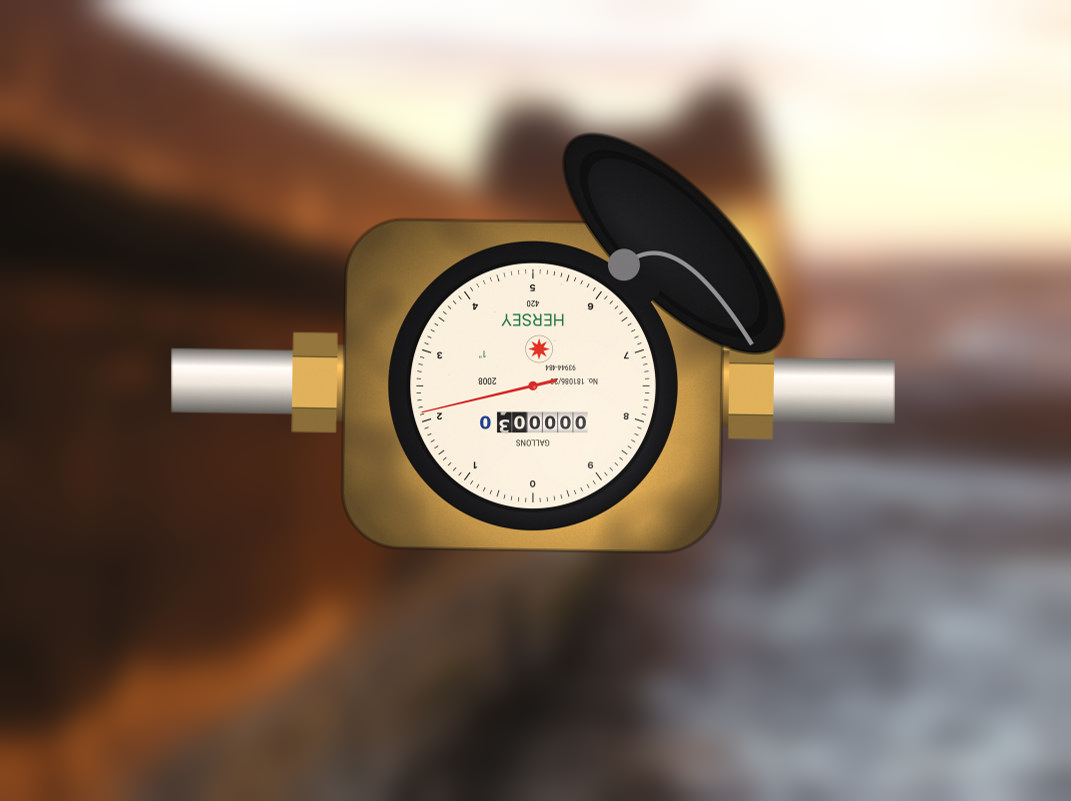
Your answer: 32.1 gal
